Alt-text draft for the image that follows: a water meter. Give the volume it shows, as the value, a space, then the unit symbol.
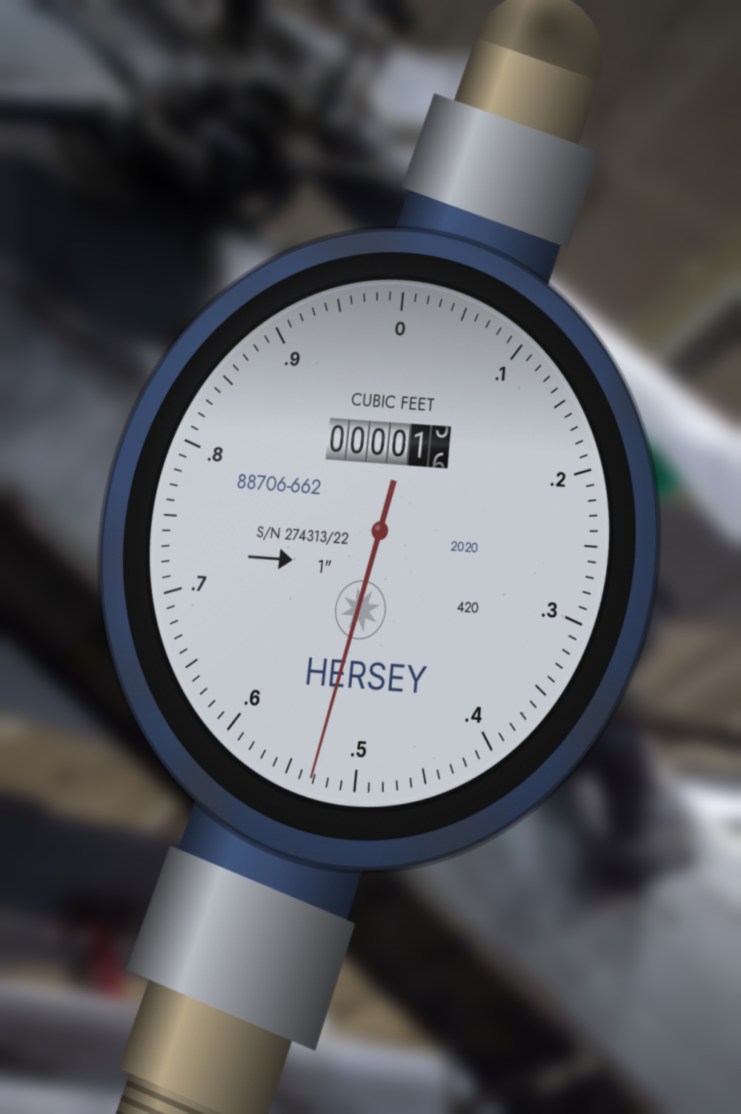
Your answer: 15.53 ft³
